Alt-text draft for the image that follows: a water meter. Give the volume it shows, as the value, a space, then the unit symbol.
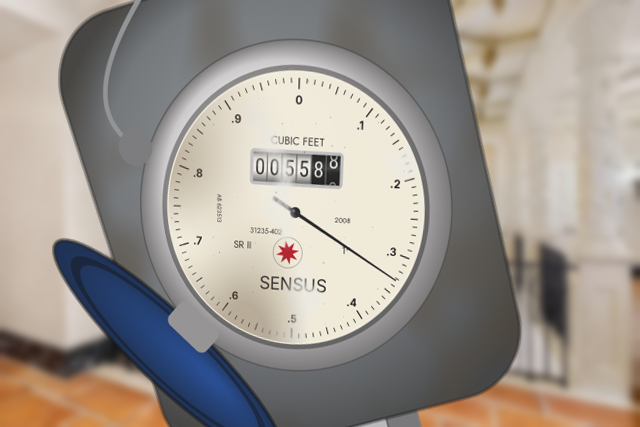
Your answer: 5588.33 ft³
